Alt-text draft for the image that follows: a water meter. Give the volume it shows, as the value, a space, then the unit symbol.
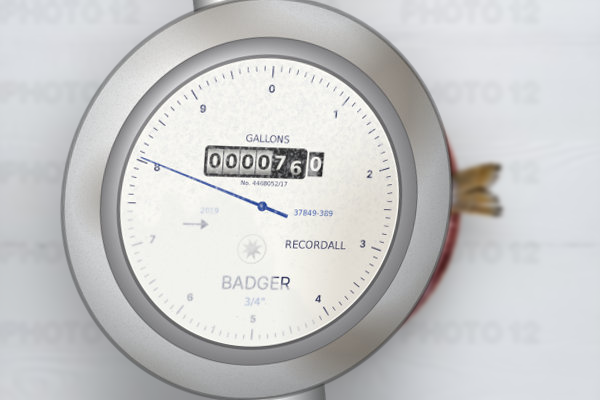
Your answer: 758.0 gal
